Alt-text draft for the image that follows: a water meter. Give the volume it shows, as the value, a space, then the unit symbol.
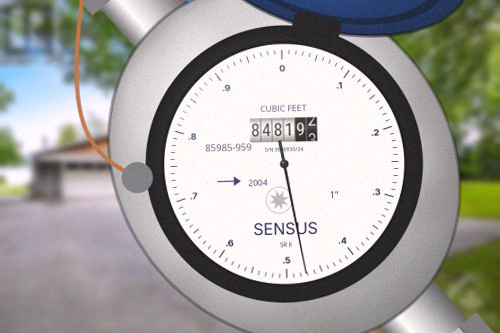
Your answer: 848192.47 ft³
